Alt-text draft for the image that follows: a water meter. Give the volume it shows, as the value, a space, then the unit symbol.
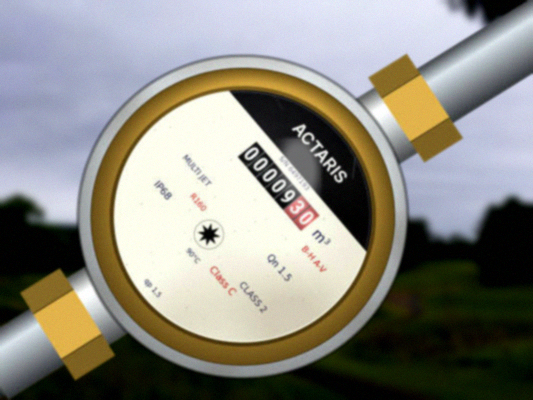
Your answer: 9.30 m³
